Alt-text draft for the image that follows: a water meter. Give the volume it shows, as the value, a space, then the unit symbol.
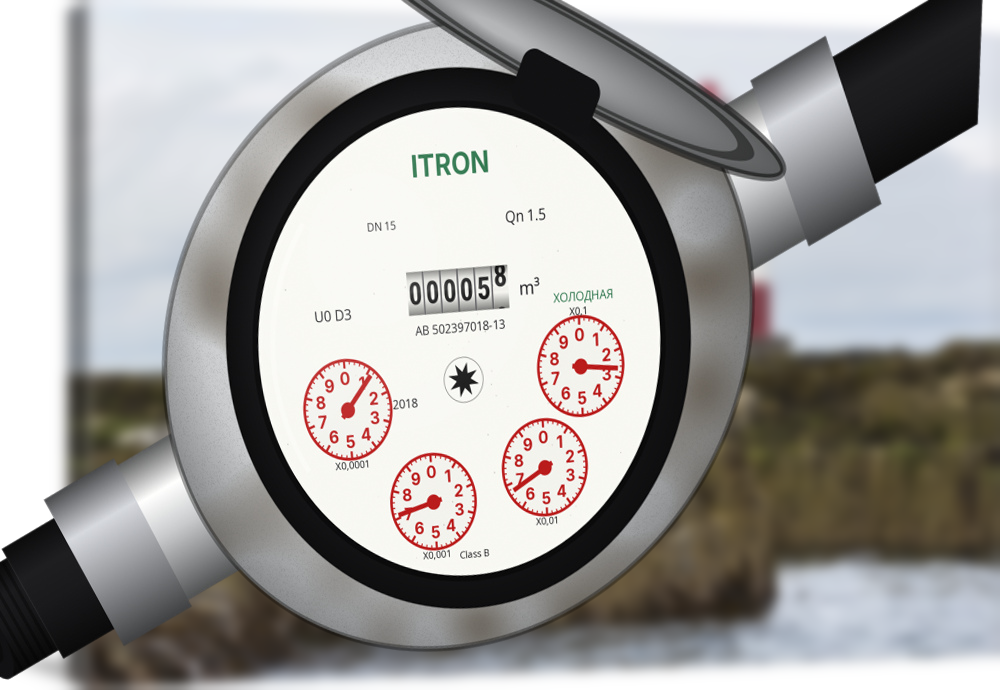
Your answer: 58.2671 m³
